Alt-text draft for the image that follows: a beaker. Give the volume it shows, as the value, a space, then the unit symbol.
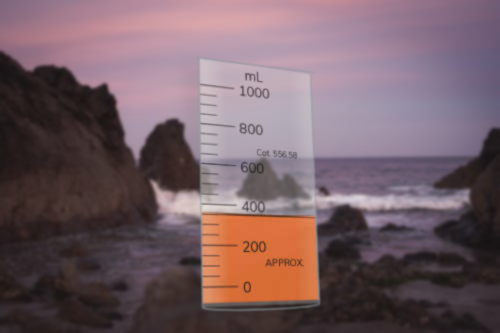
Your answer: 350 mL
